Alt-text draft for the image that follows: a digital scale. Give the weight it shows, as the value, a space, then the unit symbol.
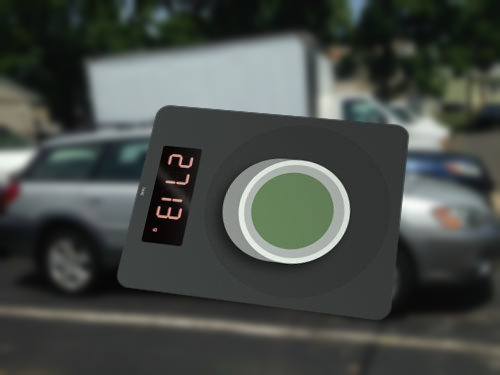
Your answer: 2713 g
